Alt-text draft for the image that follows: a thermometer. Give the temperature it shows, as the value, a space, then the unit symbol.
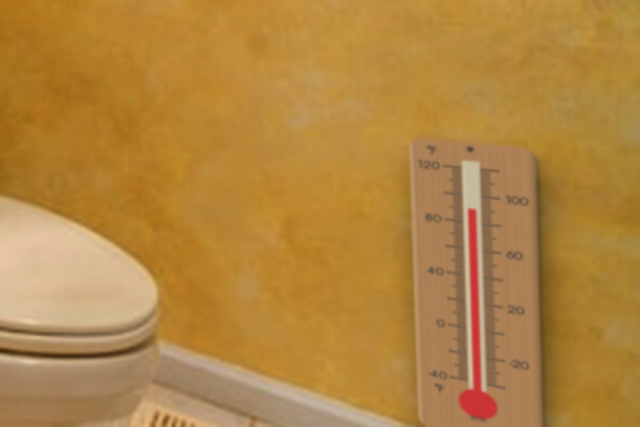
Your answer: 90 °F
